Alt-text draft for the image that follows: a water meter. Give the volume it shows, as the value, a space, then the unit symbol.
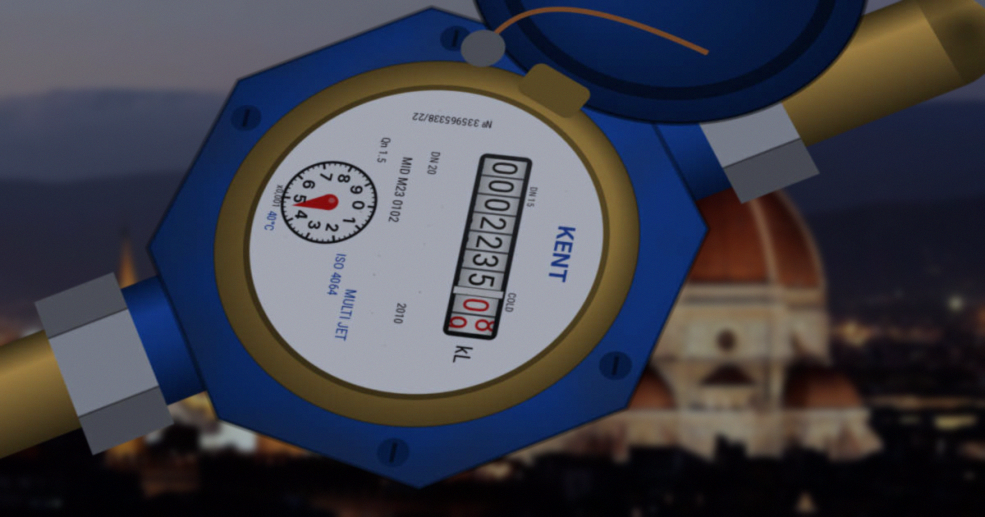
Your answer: 2235.084 kL
